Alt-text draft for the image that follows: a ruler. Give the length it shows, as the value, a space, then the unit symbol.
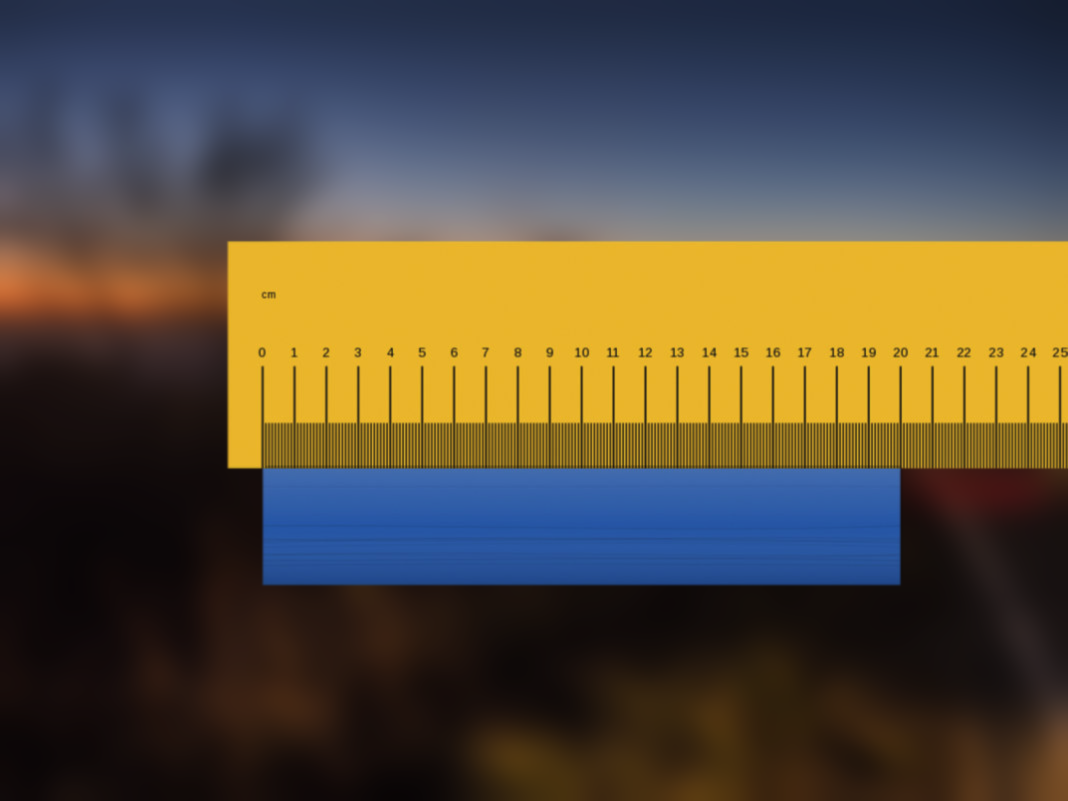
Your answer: 20 cm
